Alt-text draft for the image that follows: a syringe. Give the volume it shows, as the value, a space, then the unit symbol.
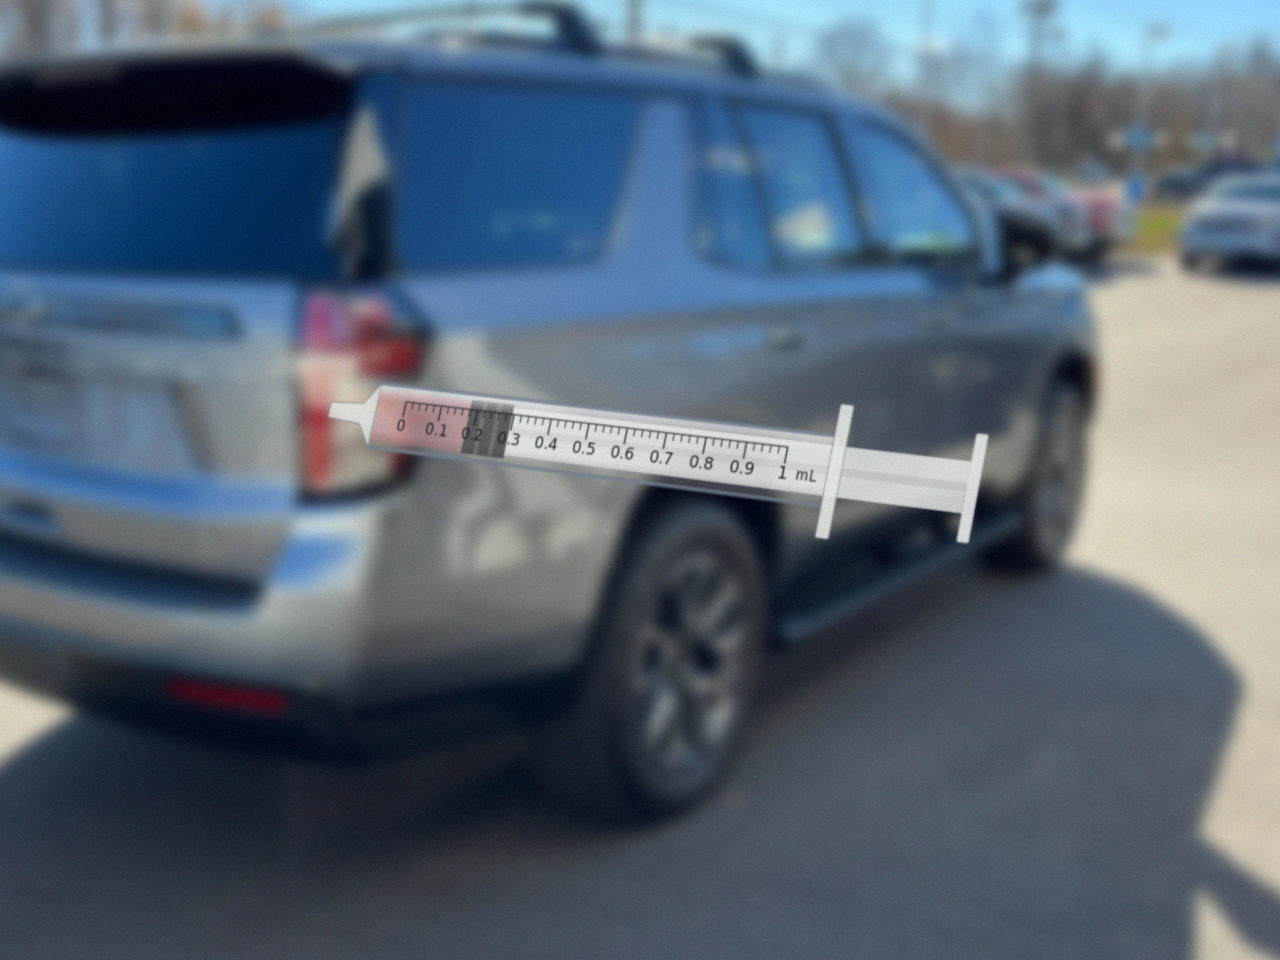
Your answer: 0.18 mL
